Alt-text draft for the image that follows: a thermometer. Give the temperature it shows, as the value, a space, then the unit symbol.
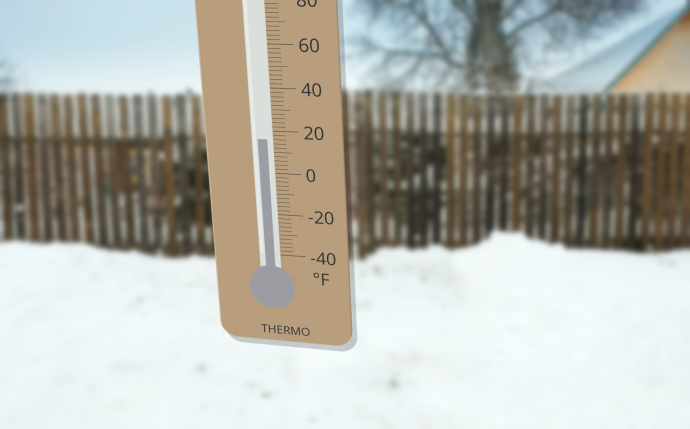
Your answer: 16 °F
